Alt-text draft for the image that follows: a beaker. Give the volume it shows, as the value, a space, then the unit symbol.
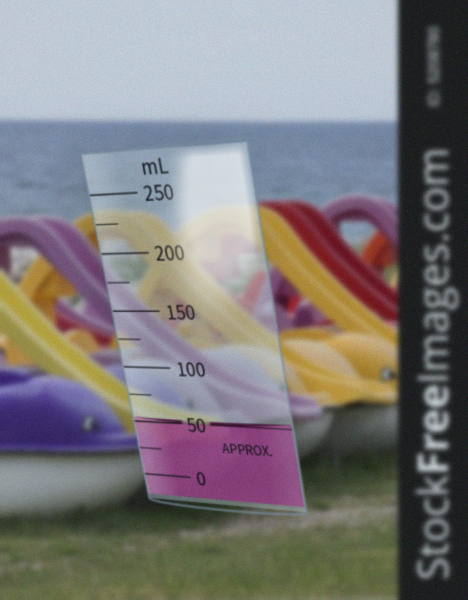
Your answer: 50 mL
